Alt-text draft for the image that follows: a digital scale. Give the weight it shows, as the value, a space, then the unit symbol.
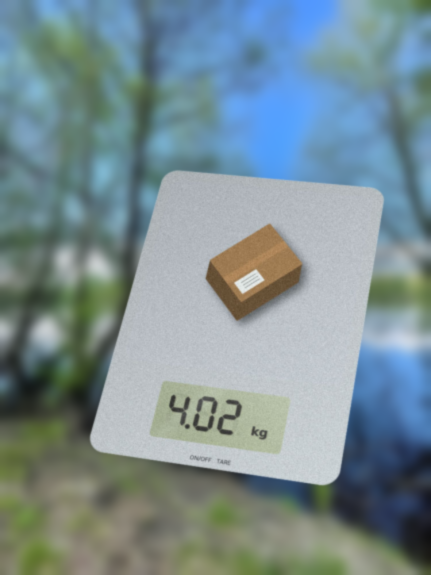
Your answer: 4.02 kg
